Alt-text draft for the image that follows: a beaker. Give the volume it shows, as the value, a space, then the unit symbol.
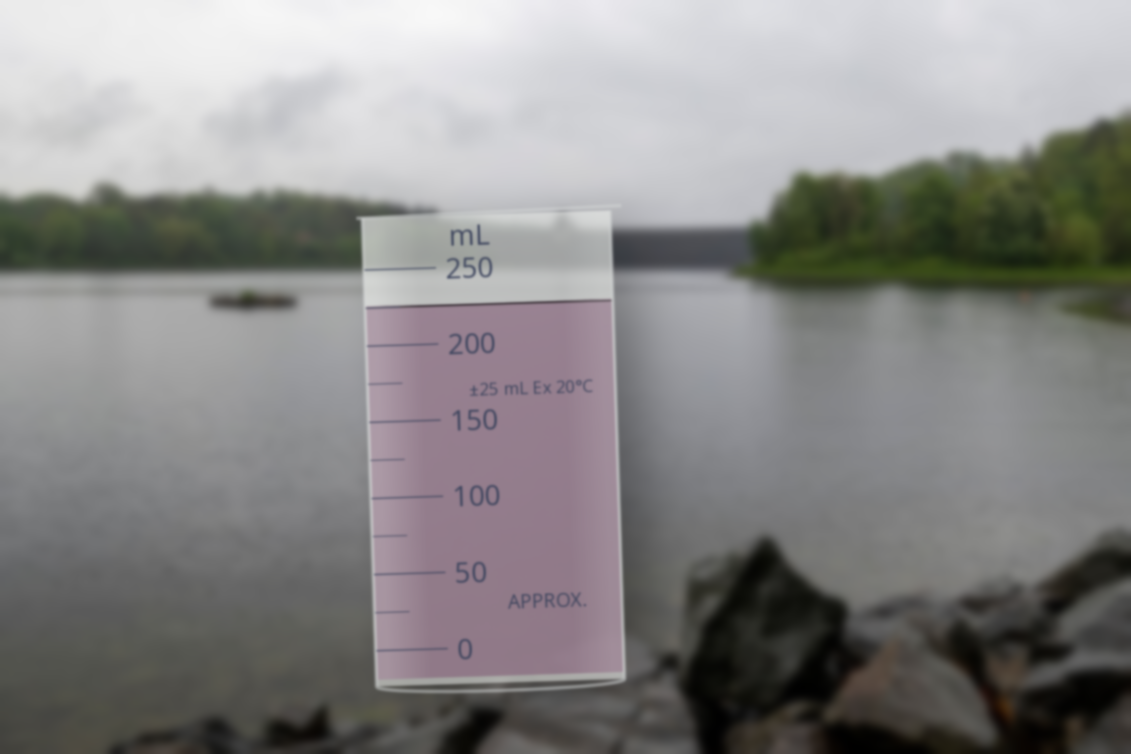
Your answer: 225 mL
